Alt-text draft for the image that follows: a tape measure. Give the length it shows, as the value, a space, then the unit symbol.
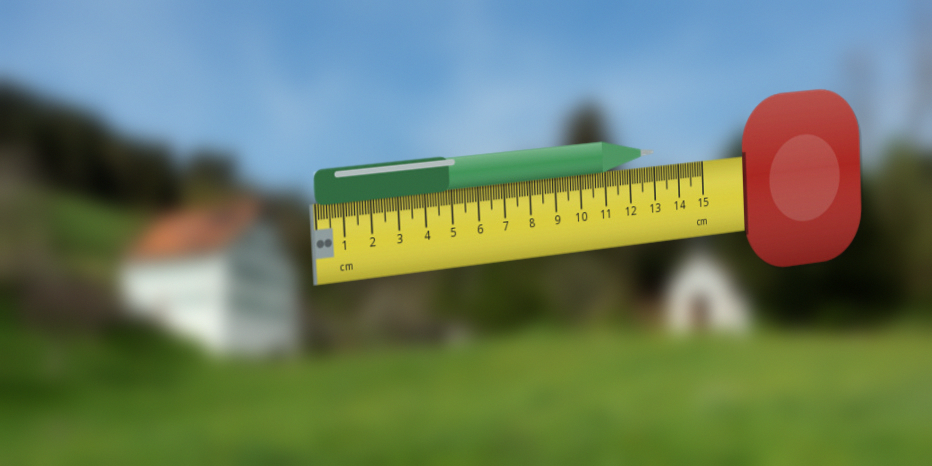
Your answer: 13 cm
